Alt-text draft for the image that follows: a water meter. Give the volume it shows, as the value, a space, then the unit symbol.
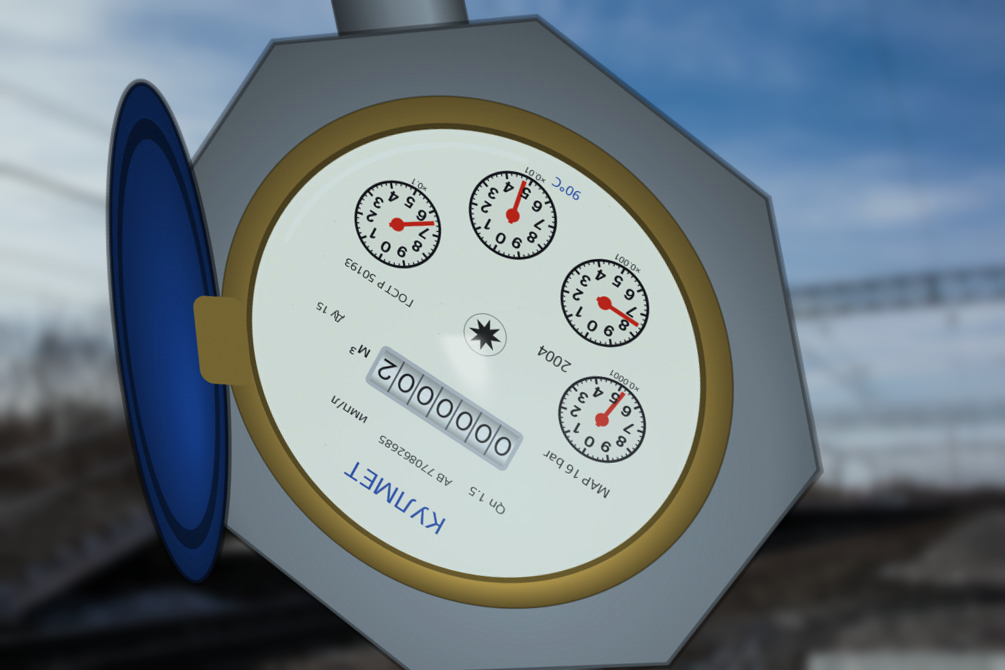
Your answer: 2.6475 m³
